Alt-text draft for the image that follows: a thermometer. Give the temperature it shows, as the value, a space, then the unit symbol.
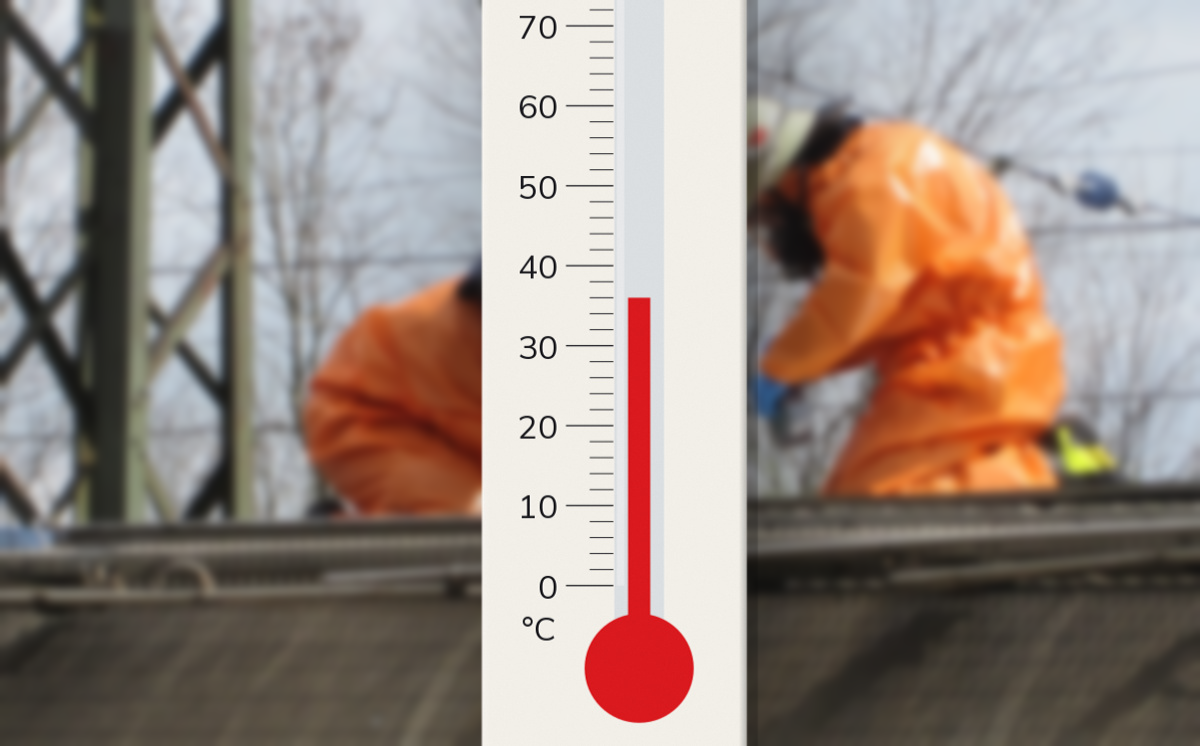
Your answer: 36 °C
